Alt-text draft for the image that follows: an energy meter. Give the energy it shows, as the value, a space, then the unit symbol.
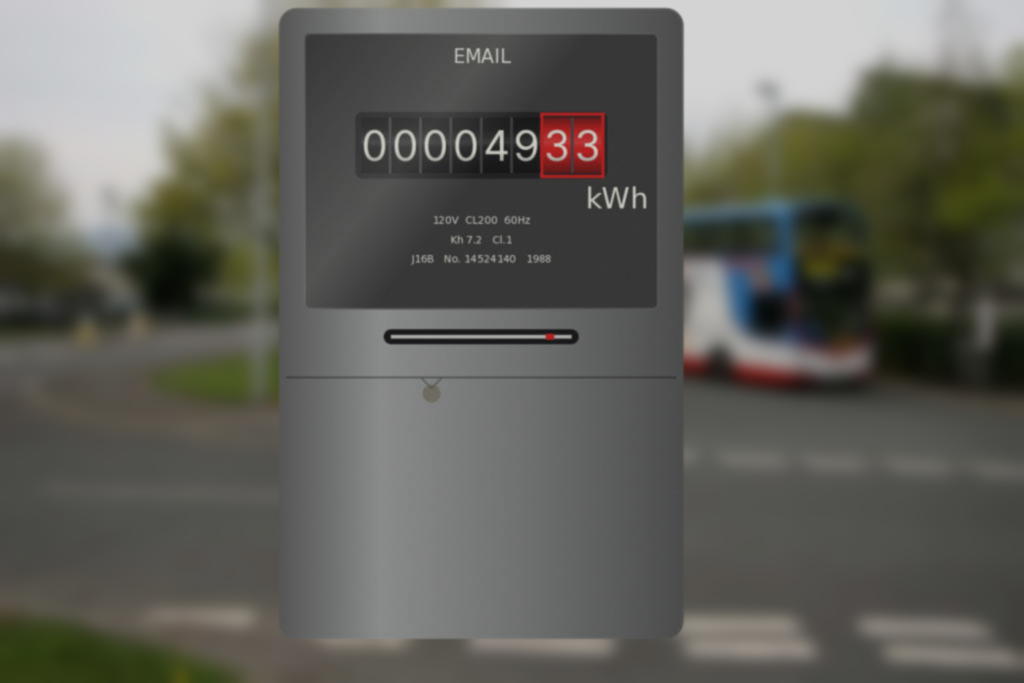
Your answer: 49.33 kWh
